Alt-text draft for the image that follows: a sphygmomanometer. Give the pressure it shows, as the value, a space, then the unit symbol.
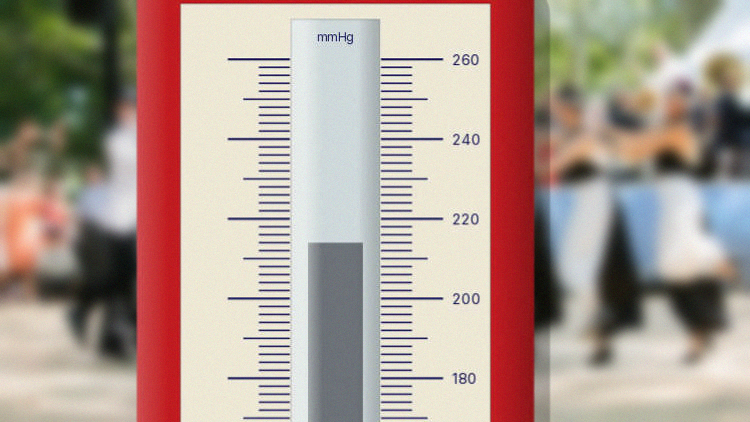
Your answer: 214 mmHg
